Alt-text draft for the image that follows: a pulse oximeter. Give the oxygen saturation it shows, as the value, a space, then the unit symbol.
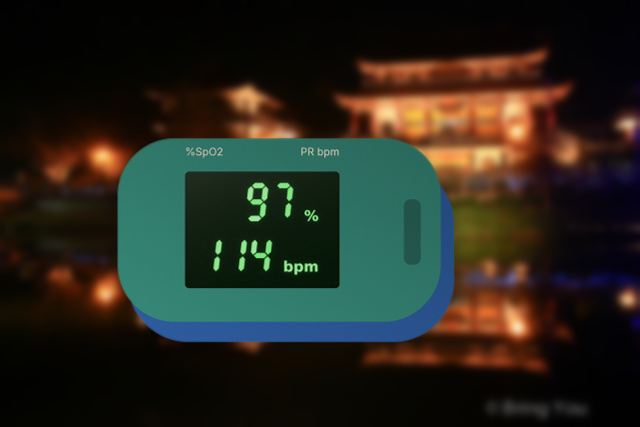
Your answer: 97 %
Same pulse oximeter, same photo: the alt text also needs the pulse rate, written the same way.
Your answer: 114 bpm
